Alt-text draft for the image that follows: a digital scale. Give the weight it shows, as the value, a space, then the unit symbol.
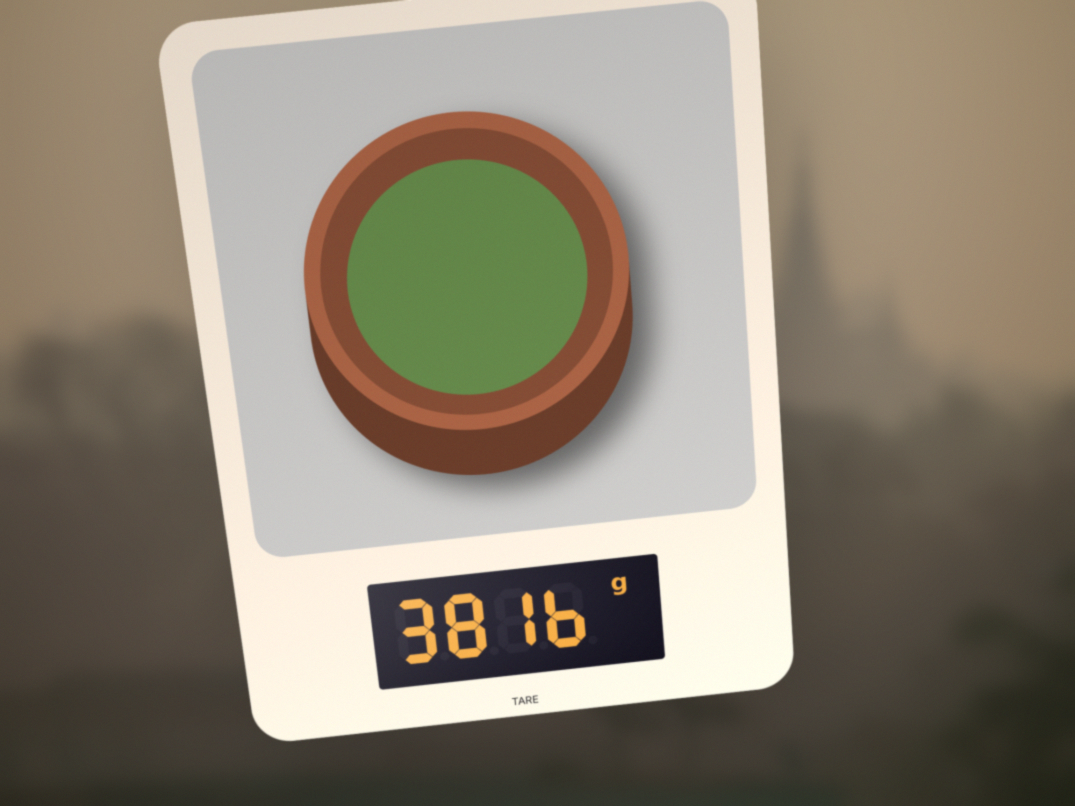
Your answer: 3816 g
